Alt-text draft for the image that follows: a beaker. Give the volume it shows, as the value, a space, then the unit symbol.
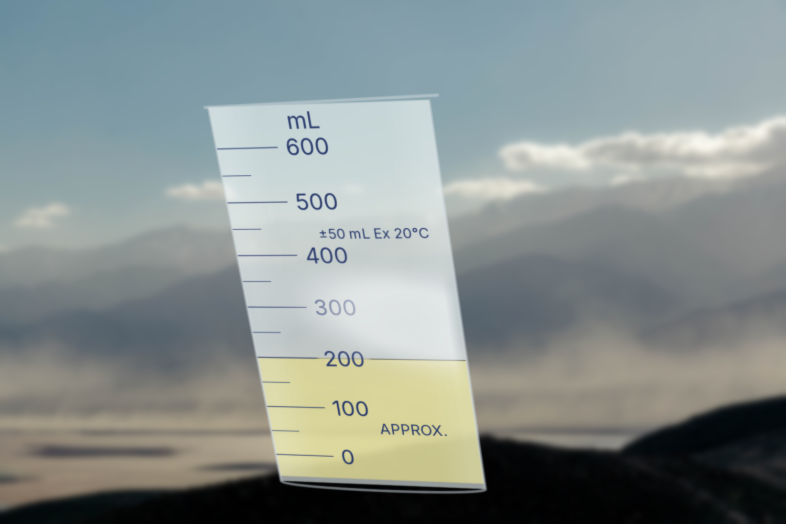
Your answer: 200 mL
